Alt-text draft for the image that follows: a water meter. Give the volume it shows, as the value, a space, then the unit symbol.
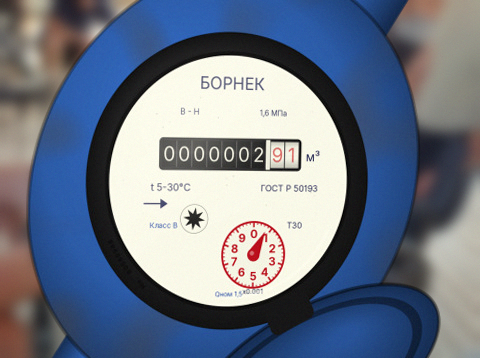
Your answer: 2.910 m³
